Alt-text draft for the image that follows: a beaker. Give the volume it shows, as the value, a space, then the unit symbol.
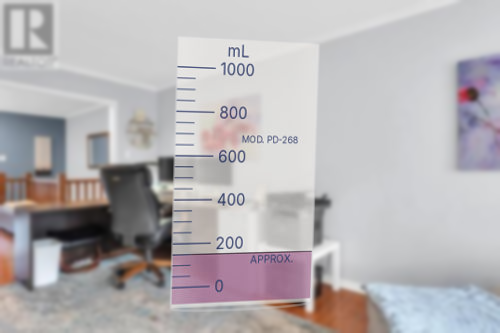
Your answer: 150 mL
